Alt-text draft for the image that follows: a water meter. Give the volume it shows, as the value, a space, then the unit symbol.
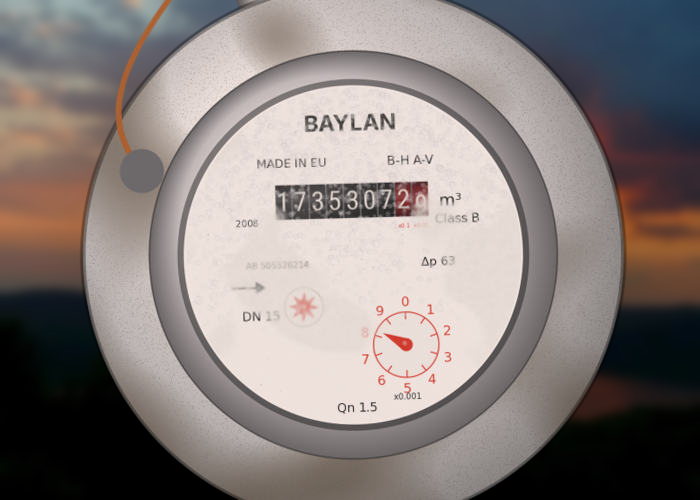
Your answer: 1735307.288 m³
